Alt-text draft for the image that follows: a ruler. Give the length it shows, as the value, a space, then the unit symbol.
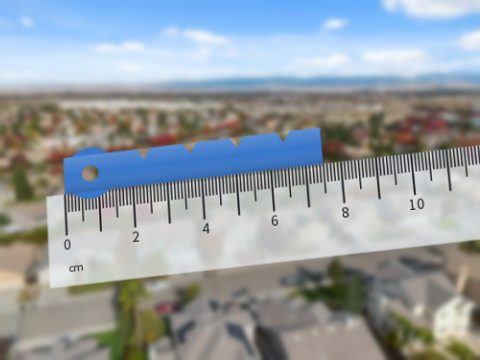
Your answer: 7.5 cm
